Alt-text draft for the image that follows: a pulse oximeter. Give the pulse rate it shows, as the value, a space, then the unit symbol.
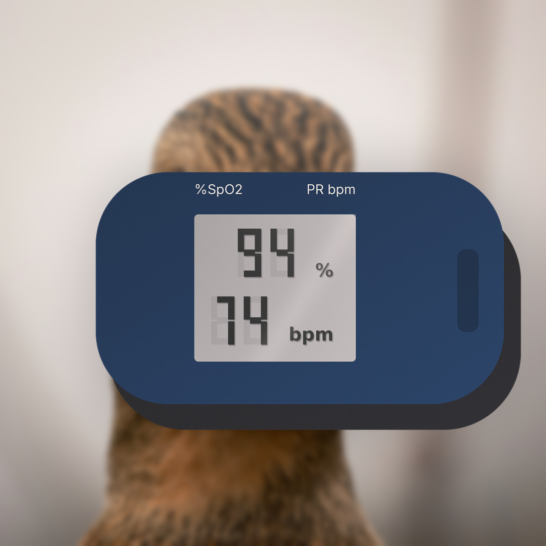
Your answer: 74 bpm
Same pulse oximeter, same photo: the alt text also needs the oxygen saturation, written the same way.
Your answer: 94 %
